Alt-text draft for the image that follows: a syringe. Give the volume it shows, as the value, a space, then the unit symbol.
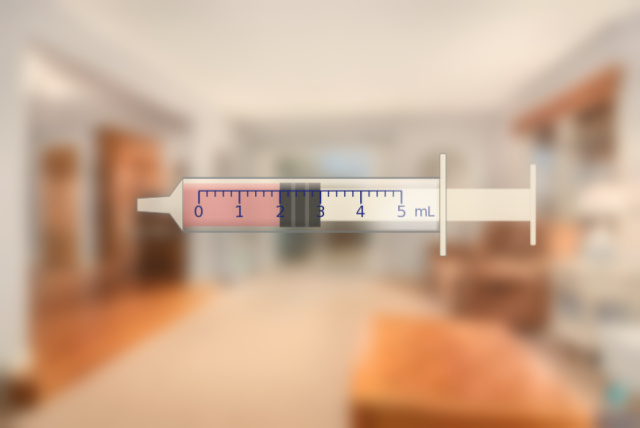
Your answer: 2 mL
